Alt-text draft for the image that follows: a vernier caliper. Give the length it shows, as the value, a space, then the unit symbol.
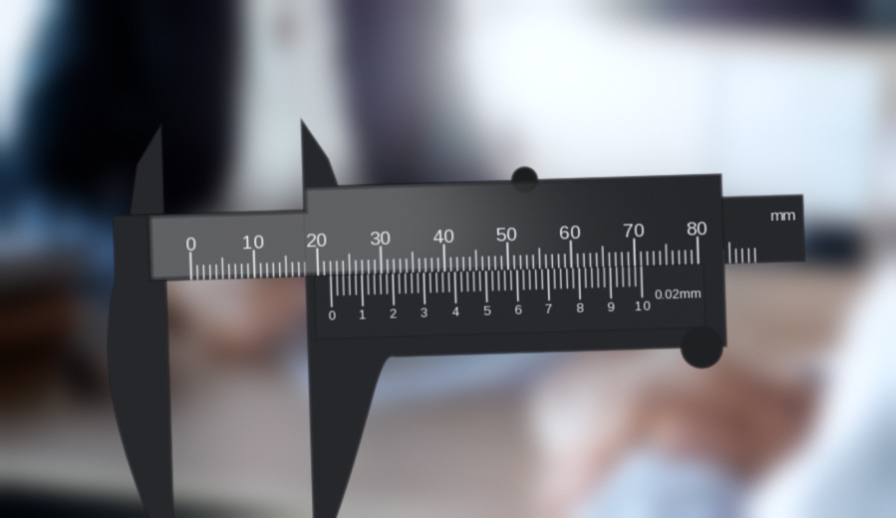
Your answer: 22.0 mm
